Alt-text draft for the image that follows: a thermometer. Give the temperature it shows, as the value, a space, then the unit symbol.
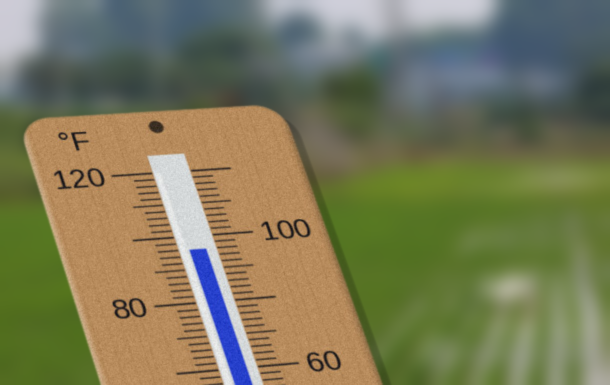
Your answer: 96 °F
